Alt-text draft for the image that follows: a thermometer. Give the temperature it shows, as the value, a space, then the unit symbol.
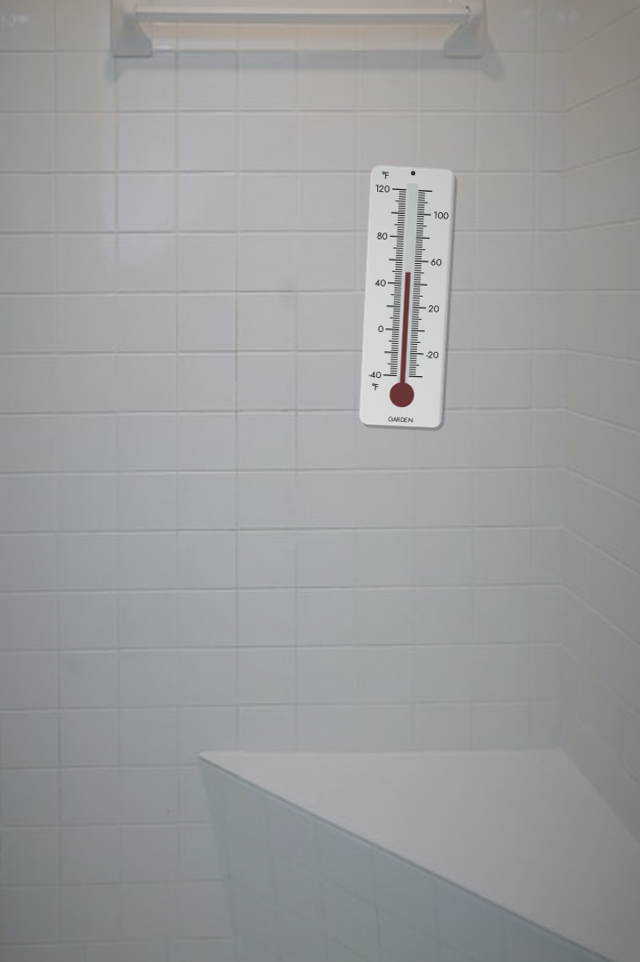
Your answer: 50 °F
